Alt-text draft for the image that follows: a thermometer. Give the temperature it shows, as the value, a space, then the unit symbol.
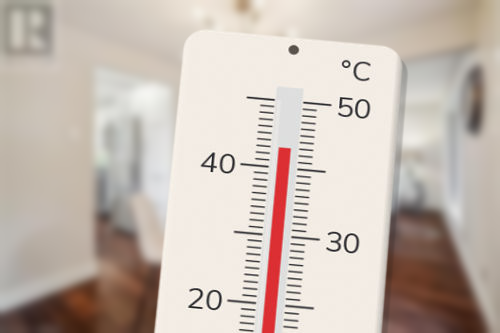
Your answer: 43 °C
